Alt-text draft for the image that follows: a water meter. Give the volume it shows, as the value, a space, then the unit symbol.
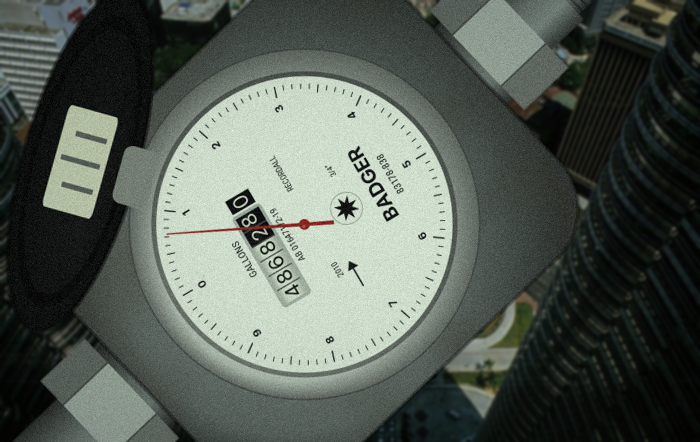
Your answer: 4868280.7 gal
